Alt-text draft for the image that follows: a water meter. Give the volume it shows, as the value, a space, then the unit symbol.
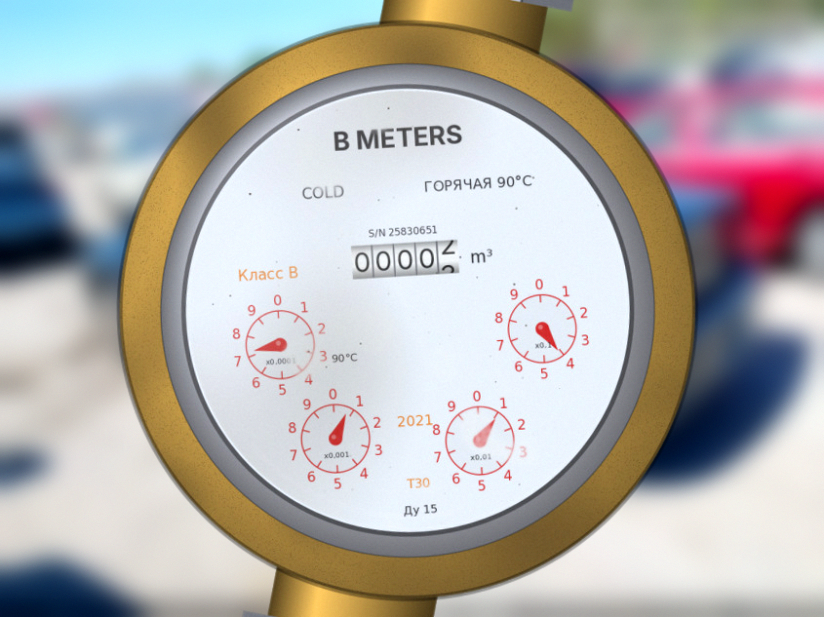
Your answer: 2.4107 m³
